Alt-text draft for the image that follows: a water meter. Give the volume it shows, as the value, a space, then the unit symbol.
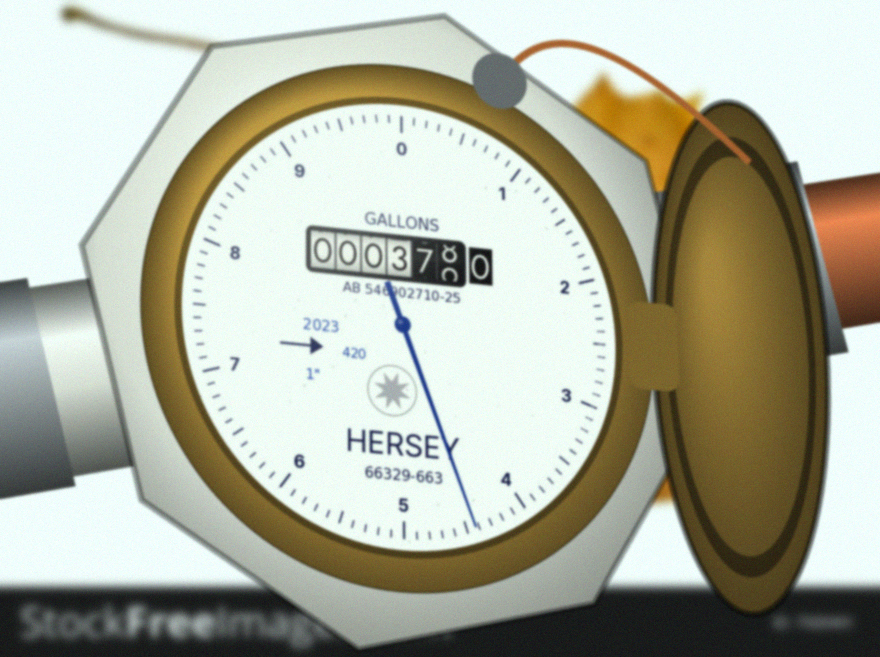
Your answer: 3784.4 gal
